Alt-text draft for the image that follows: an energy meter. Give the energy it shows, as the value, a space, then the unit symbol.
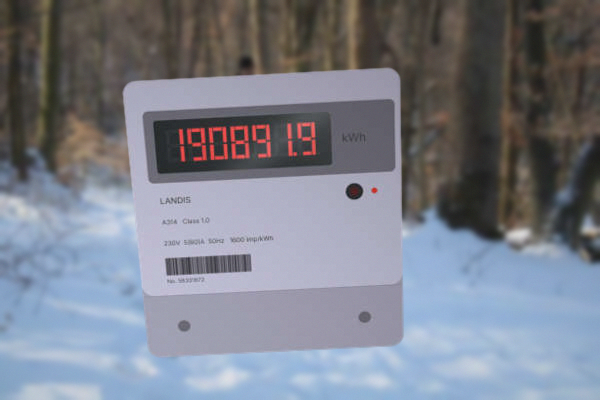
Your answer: 190891.9 kWh
